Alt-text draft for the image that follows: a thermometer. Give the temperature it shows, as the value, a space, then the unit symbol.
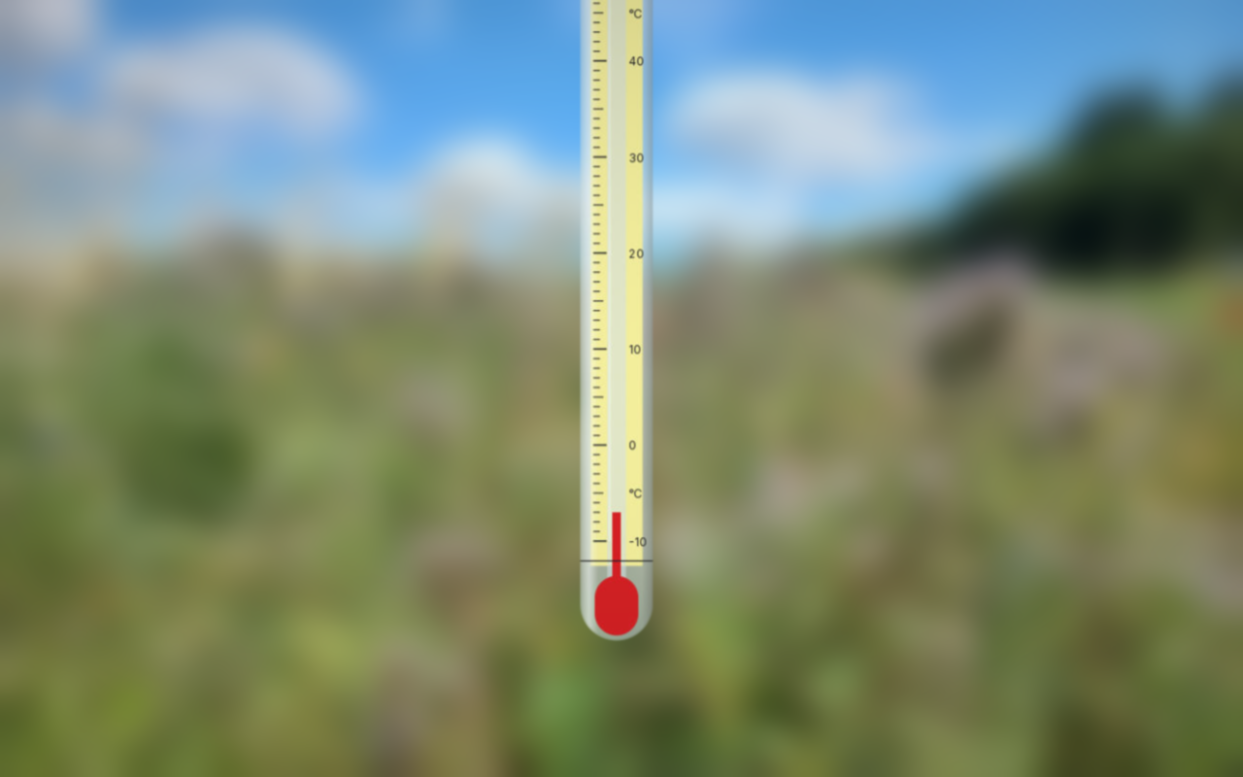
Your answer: -7 °C
